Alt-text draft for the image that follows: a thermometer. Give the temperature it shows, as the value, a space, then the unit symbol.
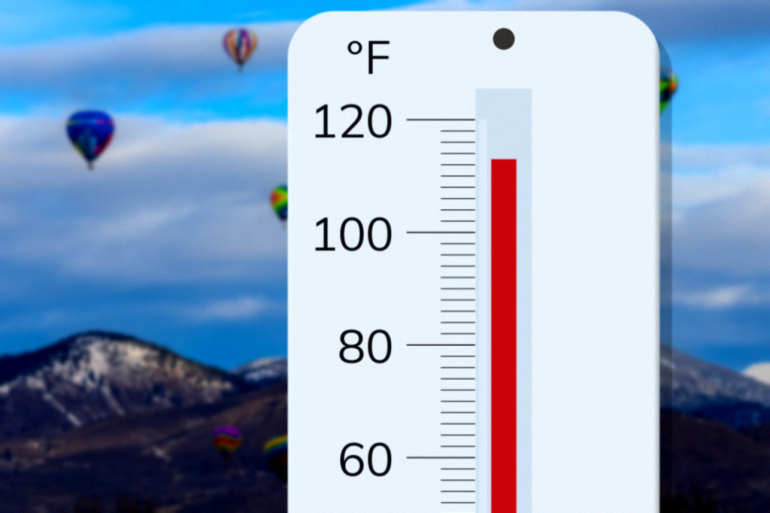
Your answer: 113 °F
